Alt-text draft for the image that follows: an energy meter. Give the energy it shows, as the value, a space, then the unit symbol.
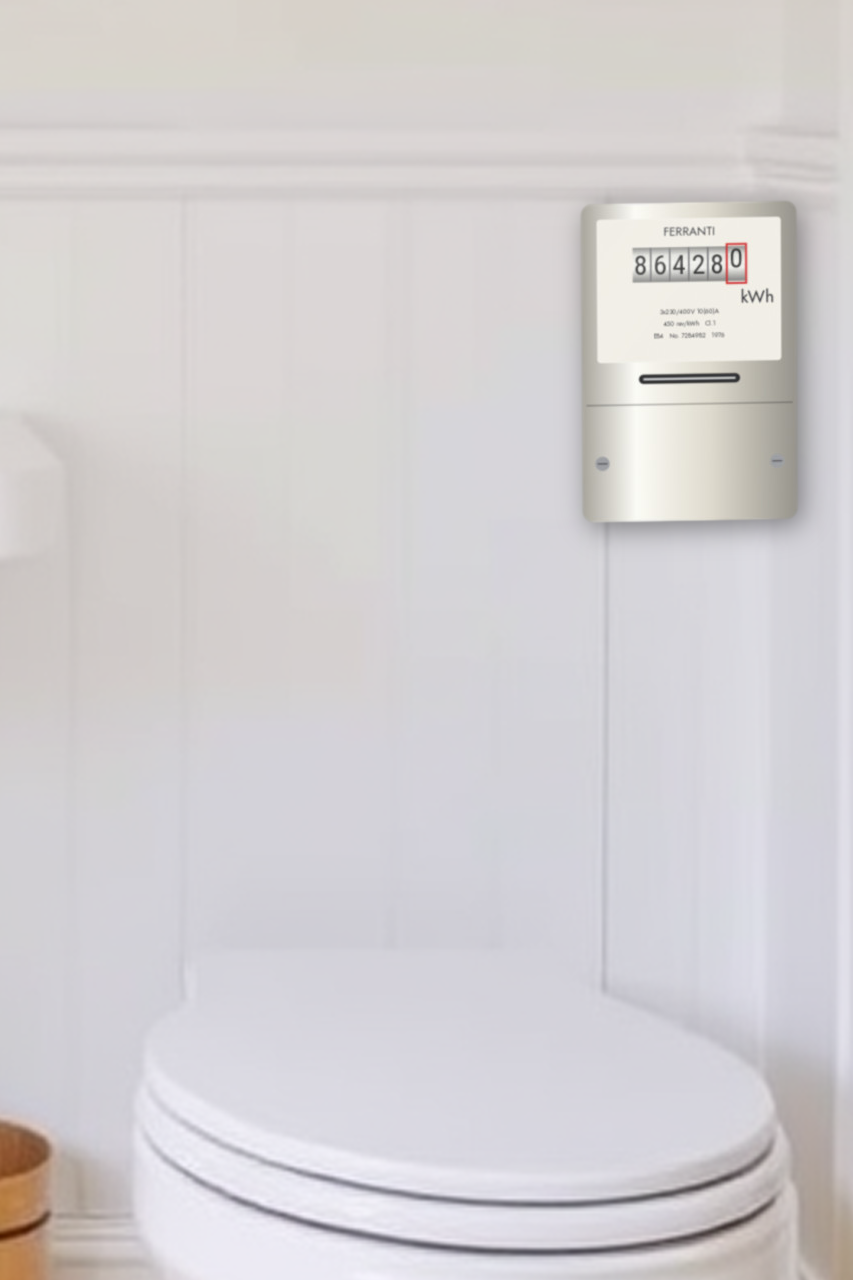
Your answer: 86428.0 kWh
